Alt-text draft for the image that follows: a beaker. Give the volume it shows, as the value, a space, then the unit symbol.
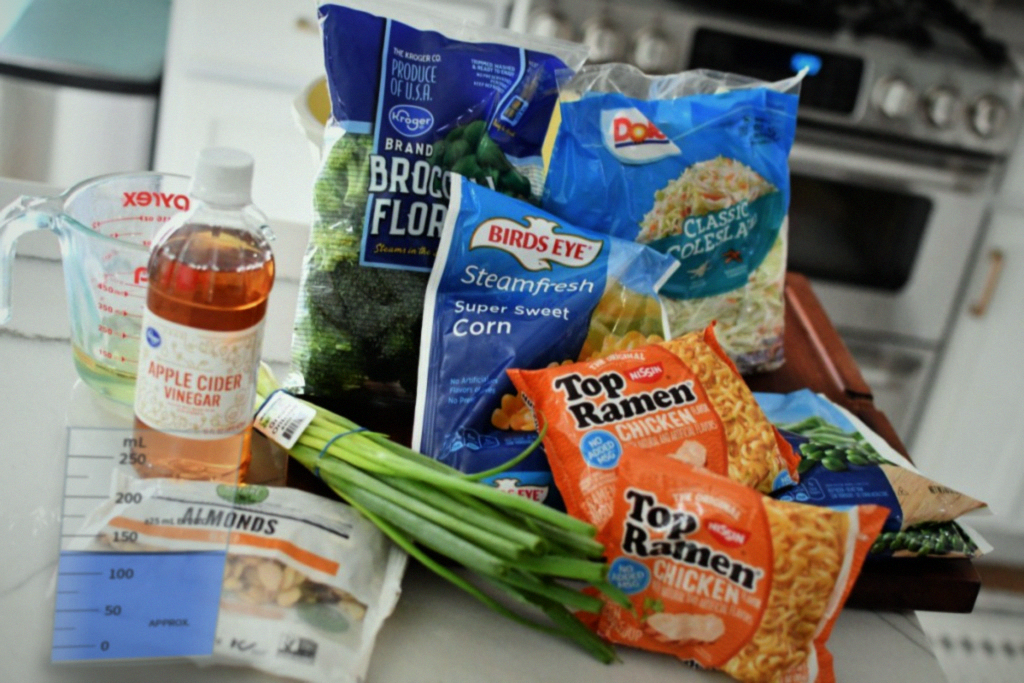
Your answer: 125 mL
